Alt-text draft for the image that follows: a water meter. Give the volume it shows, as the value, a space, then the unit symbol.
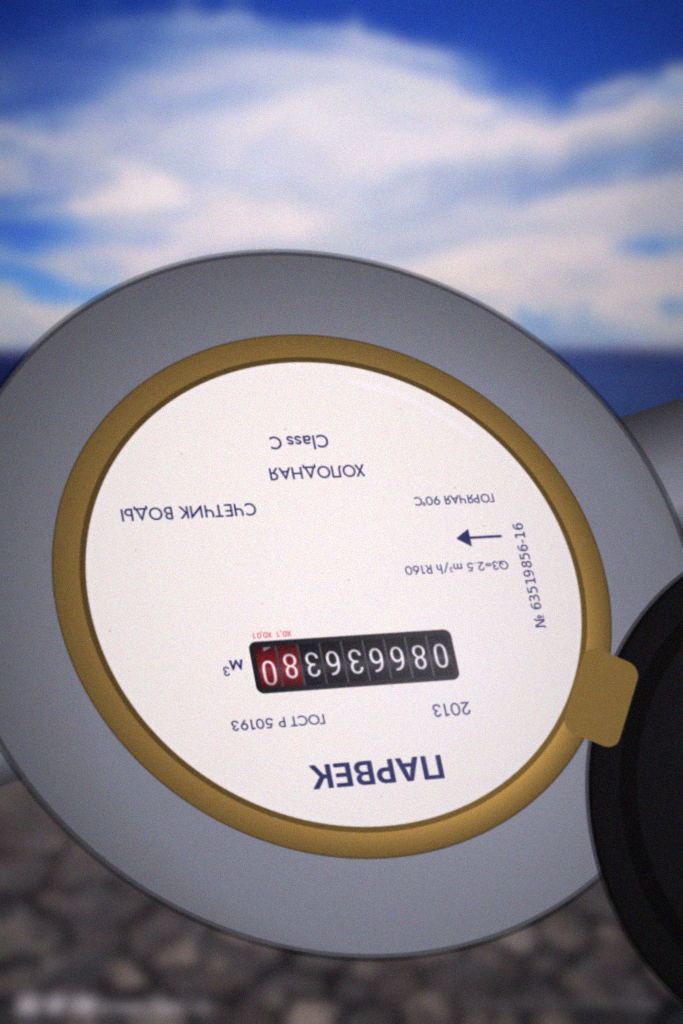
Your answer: 866363.80 m³
